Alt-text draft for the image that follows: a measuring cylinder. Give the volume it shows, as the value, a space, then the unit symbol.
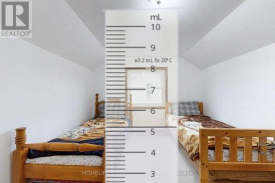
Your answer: 5.2 mL
